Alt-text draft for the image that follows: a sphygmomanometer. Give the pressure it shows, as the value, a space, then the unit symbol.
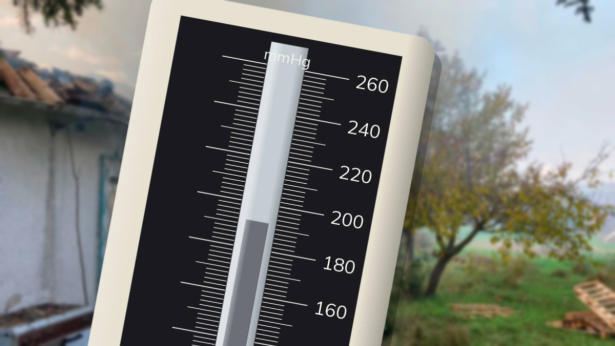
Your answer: 192 mmHg
